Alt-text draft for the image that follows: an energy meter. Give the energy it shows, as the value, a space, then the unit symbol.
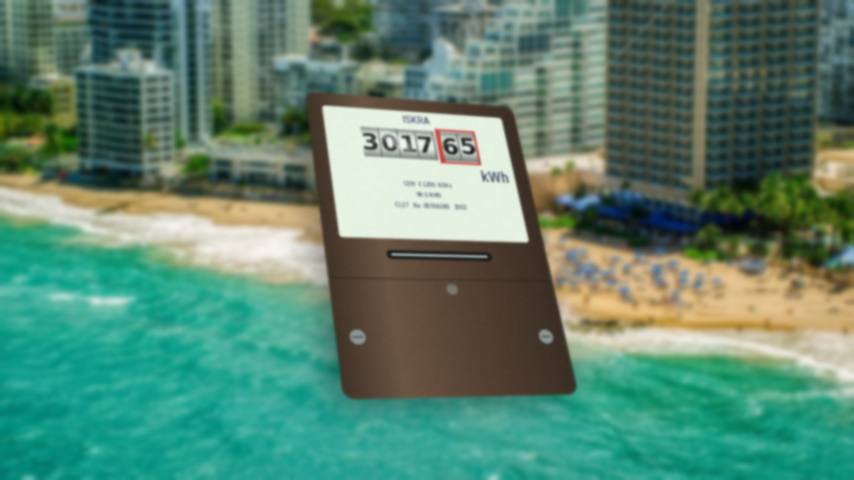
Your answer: 3017.65 kWh
